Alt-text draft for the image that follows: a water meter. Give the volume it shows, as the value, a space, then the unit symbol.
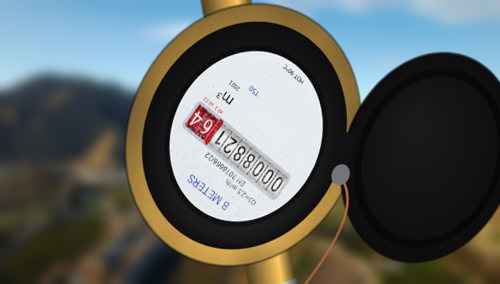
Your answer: 8821.64 m³
